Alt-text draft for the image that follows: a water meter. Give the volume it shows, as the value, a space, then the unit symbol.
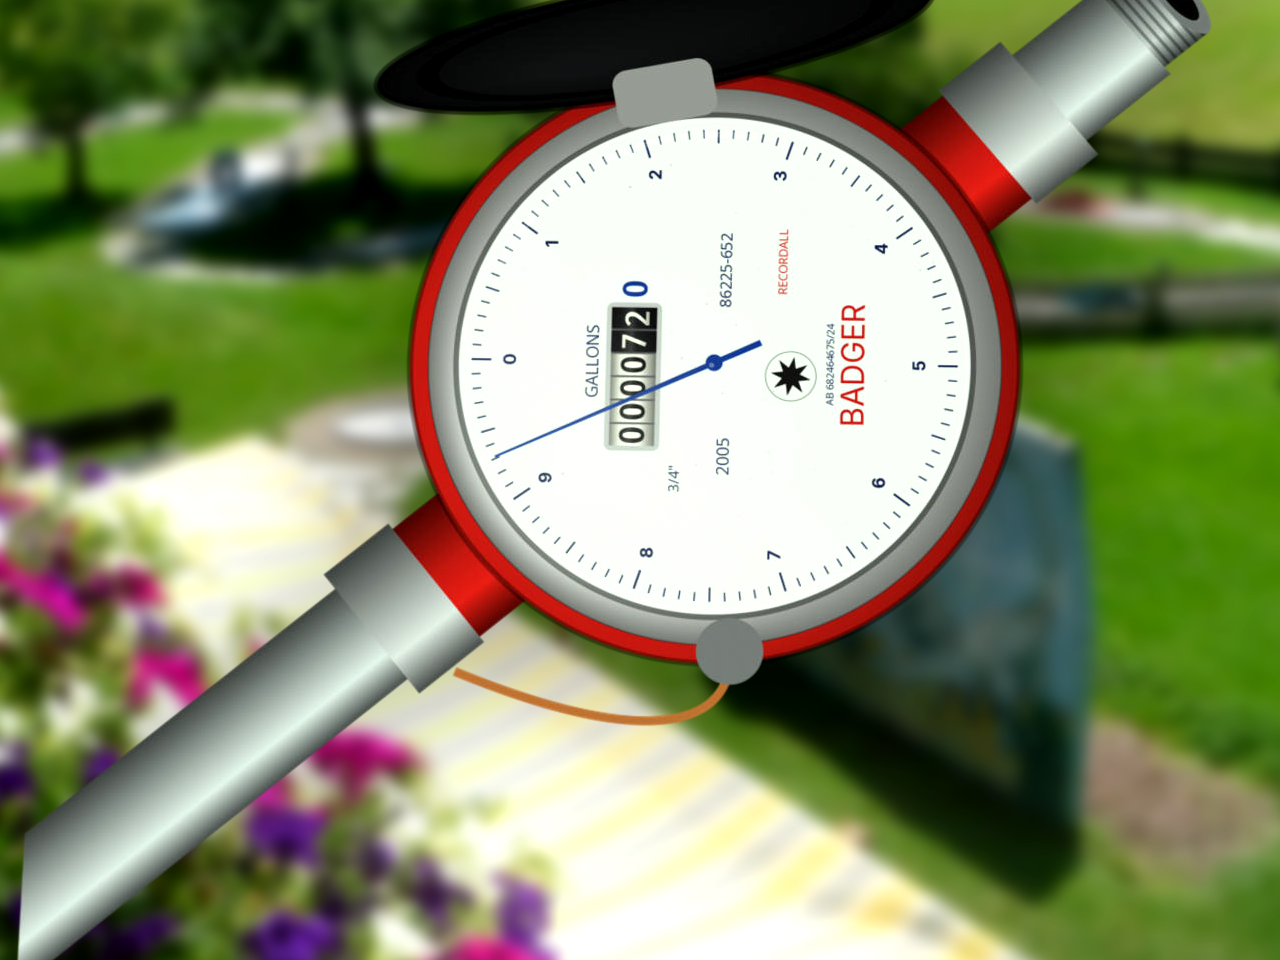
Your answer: 719.3 gal
